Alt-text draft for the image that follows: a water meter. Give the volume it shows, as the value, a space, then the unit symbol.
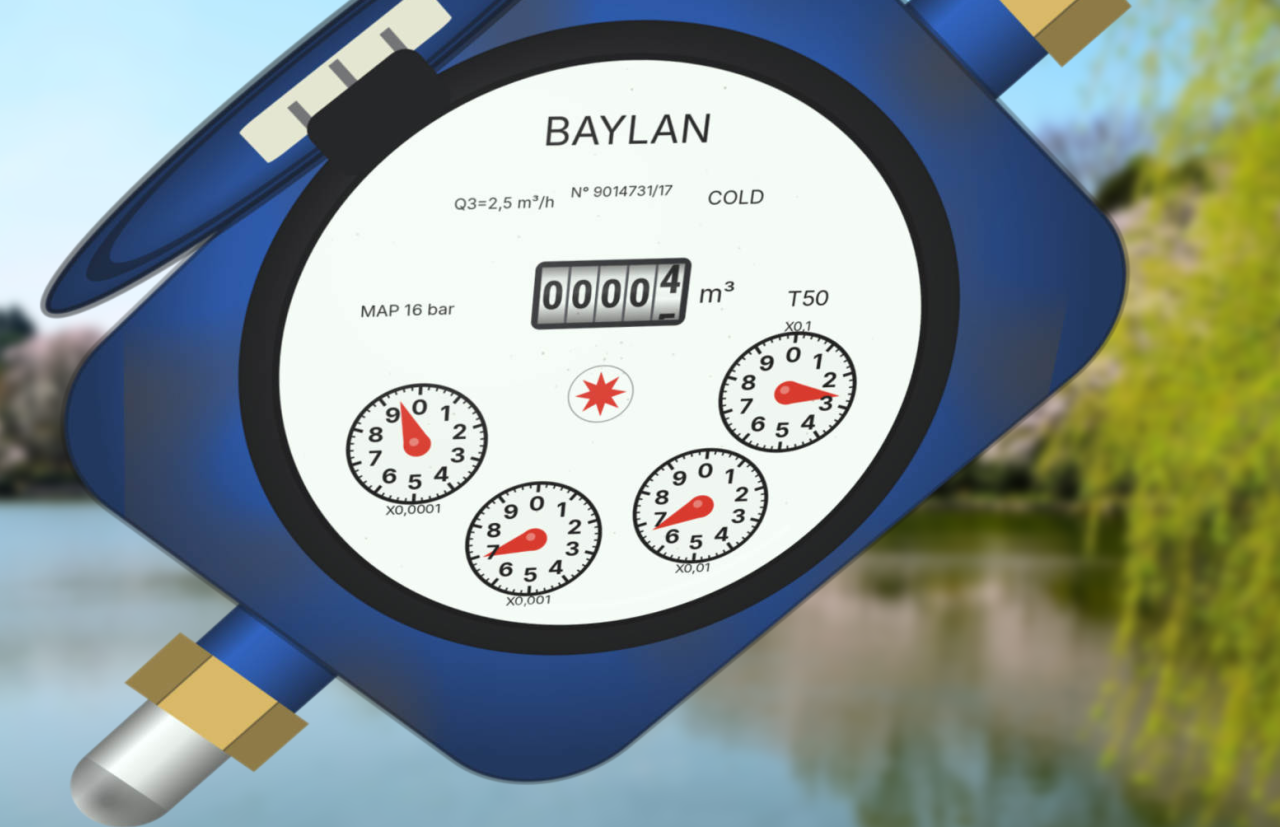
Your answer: 4.2669 m³
